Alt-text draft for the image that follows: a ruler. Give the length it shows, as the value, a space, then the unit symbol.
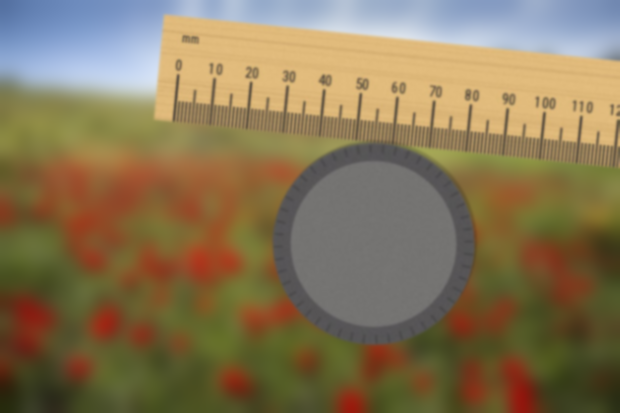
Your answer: 55 mm
